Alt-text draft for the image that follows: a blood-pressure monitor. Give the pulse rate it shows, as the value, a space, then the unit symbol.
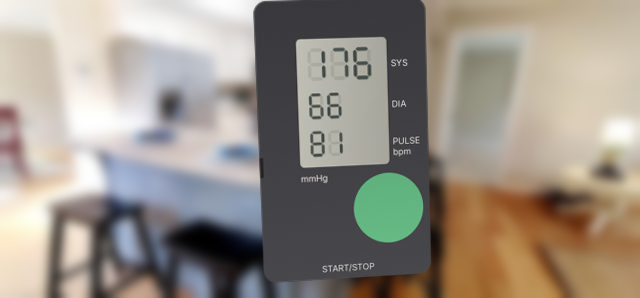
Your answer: 81 bpm
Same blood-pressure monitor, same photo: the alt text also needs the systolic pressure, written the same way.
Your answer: 176 mmHg
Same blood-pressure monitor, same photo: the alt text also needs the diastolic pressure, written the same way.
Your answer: 66 mmHg
